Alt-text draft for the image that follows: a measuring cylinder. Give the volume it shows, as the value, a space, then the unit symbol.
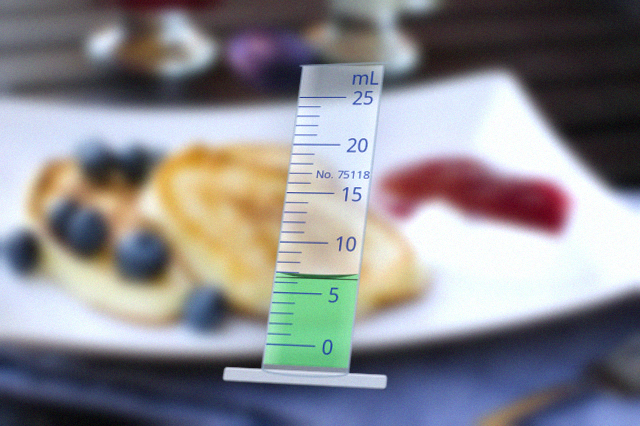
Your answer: 6.5 mL
